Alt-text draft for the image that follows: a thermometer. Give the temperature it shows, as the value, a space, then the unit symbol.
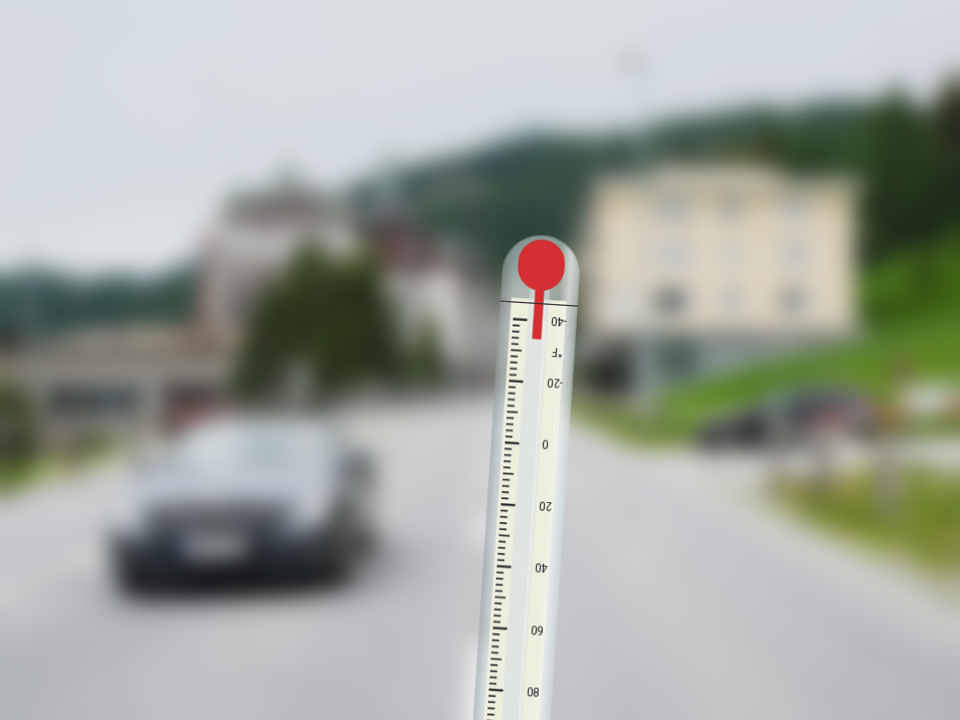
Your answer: -34 °F
